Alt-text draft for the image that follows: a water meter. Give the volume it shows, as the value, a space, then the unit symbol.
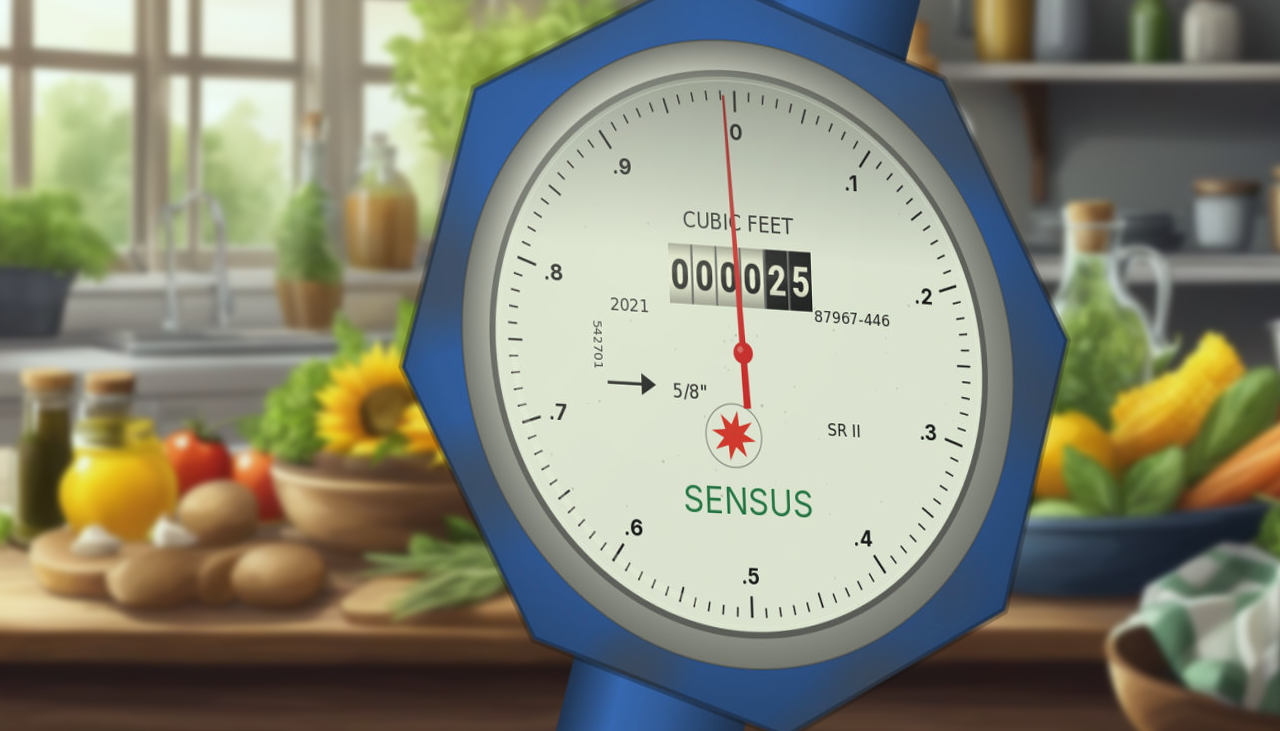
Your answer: 24.99 ft³
